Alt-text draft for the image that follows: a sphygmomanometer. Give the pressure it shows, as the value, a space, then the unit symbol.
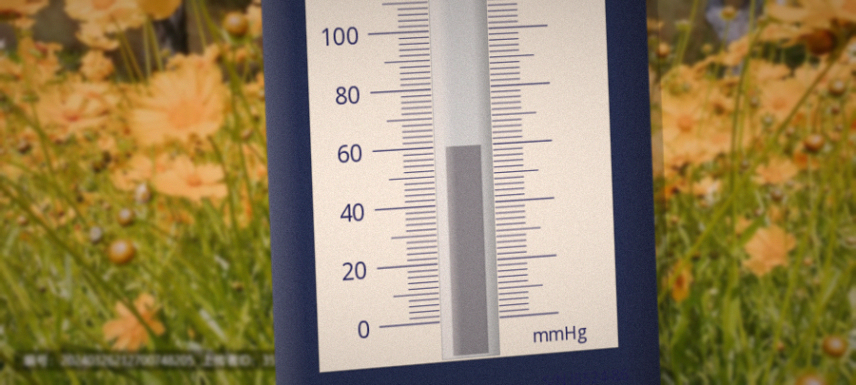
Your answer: 60 mmHg
